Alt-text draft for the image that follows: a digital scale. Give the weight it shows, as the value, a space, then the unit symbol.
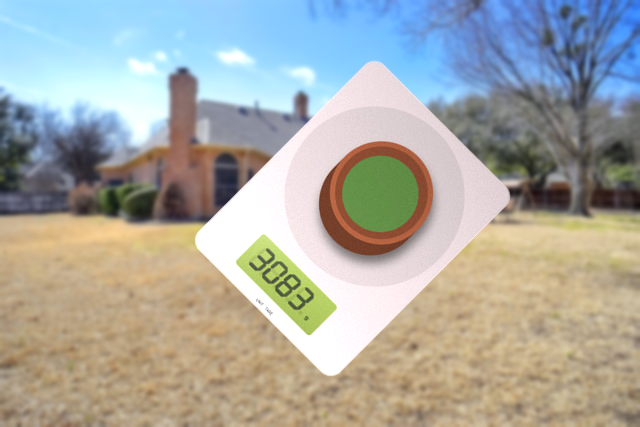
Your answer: 3083 g
